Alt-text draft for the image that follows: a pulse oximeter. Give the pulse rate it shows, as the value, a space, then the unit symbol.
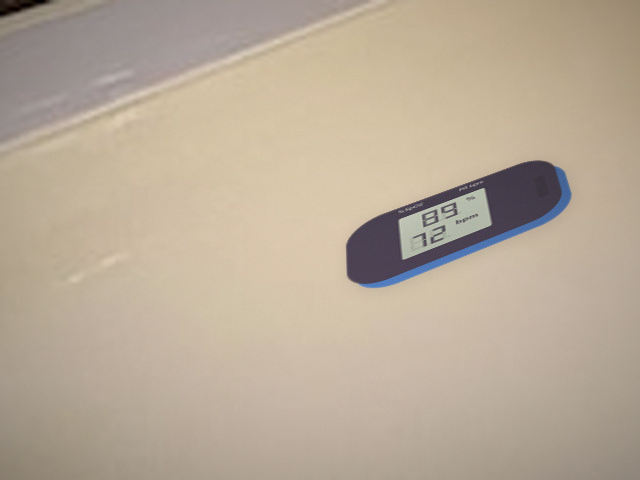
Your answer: 72 bpm
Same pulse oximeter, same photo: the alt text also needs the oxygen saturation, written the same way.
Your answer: 89 %
